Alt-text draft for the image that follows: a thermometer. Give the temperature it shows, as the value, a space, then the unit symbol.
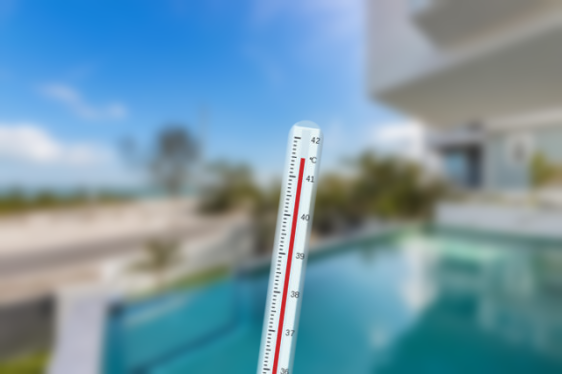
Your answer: 41.5 °C
